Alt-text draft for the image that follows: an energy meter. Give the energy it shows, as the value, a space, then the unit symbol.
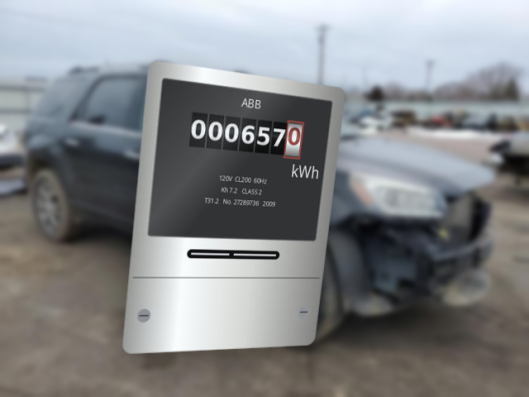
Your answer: 657.0 kWh
